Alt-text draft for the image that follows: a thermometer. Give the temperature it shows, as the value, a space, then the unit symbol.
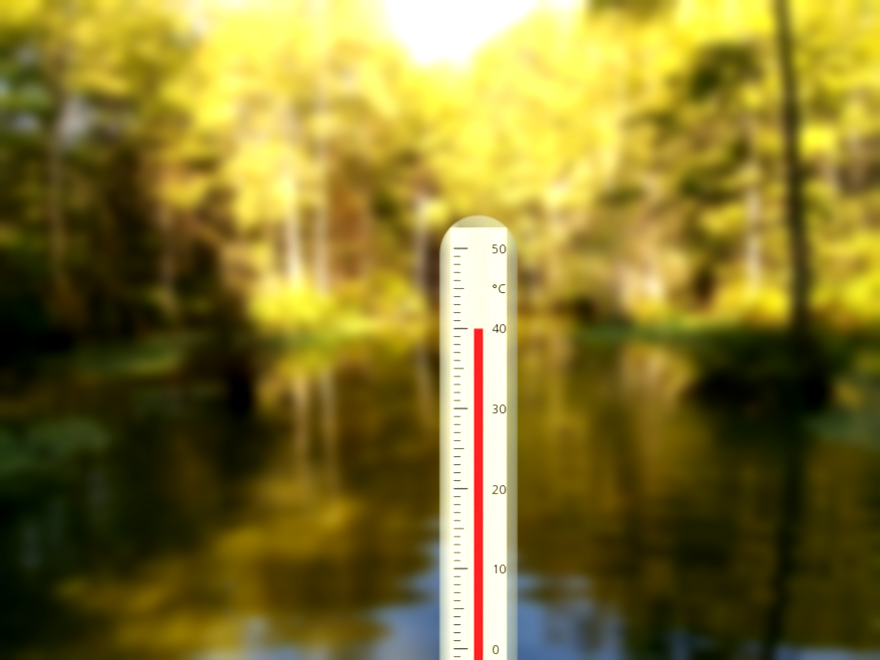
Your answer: 40 °C
